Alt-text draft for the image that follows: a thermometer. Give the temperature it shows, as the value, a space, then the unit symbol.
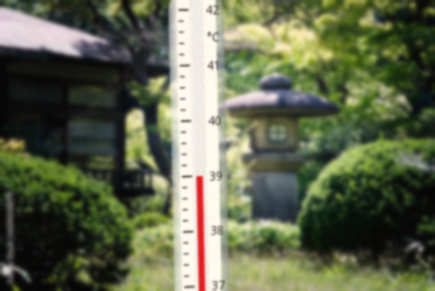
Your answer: 39 °C
